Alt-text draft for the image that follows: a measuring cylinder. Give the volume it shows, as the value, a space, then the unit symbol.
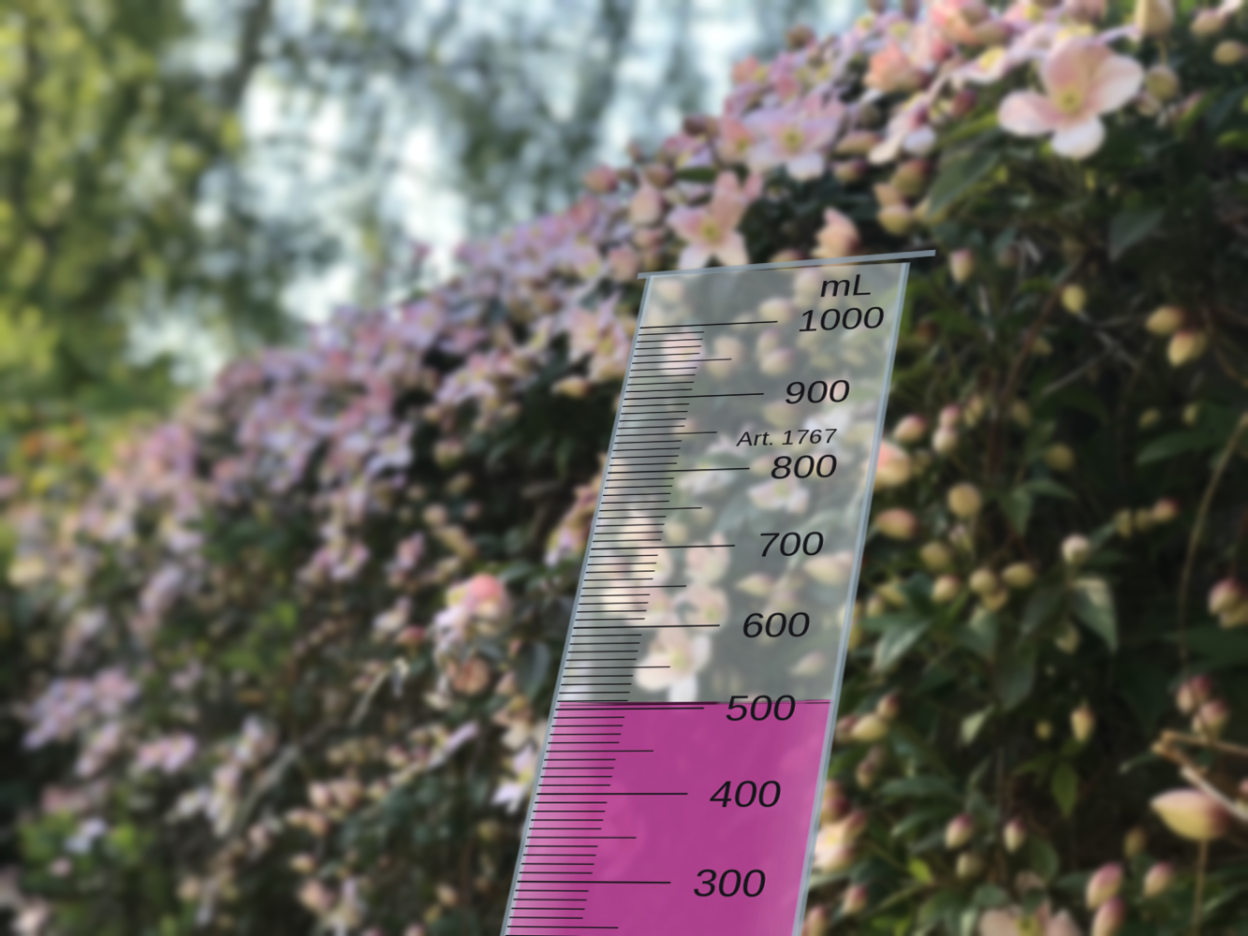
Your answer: 505 mL
